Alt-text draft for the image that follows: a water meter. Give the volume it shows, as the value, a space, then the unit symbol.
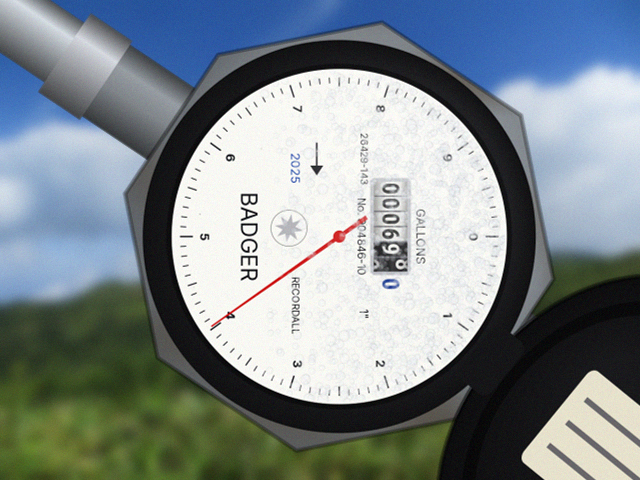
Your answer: 6984.0 gal
